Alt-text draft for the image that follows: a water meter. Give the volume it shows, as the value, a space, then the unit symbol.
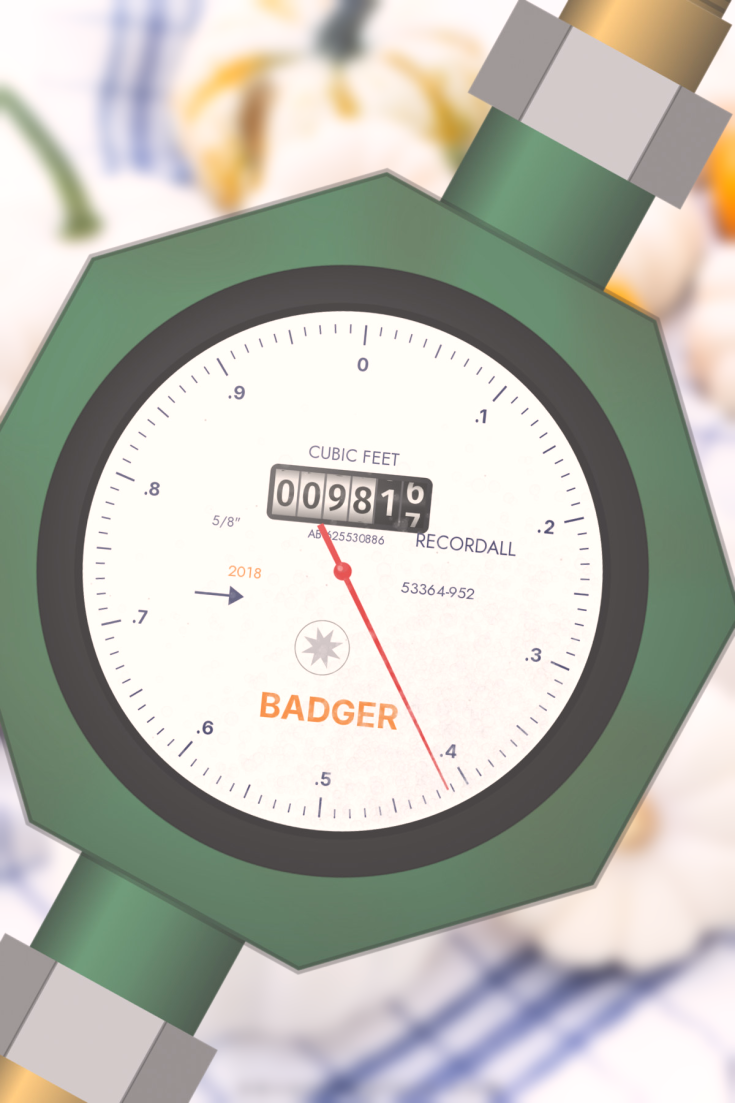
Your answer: 9816.41 ft³
